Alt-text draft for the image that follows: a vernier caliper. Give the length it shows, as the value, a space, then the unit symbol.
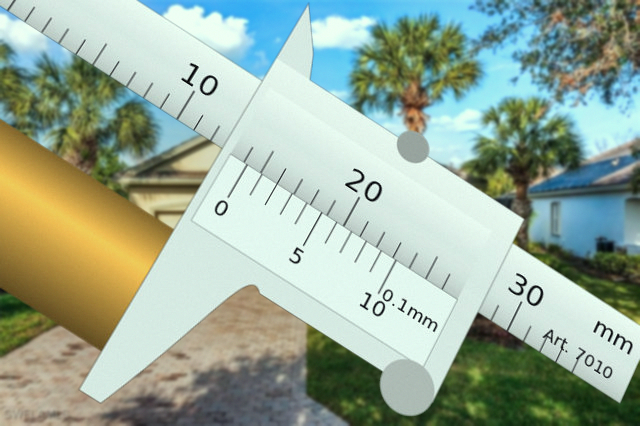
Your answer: 14.2 mm
